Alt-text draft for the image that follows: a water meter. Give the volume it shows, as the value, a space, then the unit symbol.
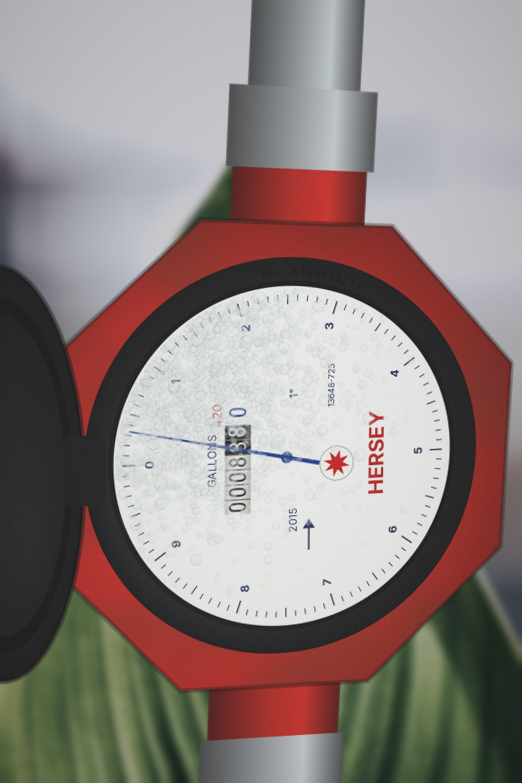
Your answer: 8380.3 gal
